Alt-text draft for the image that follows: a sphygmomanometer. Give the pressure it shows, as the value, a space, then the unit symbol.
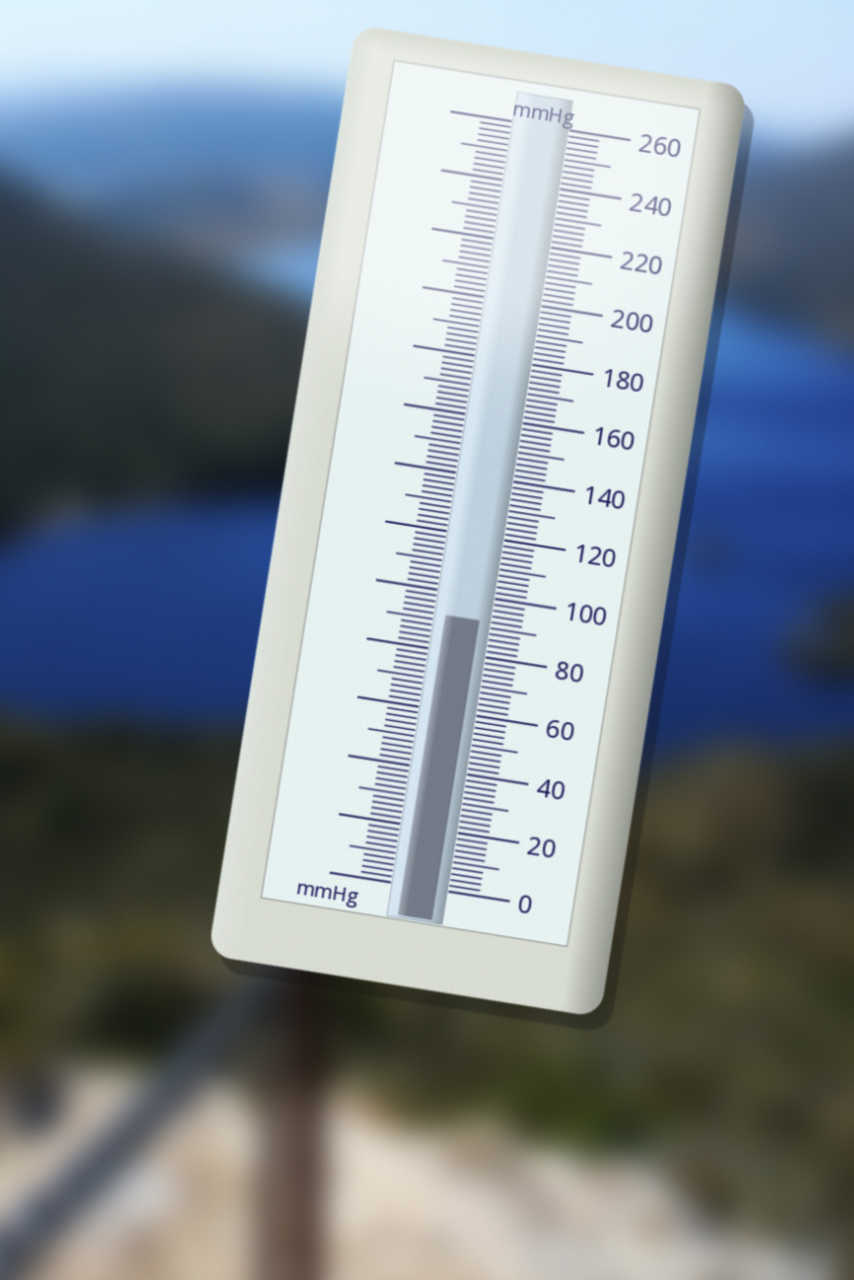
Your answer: 92 mmHg
